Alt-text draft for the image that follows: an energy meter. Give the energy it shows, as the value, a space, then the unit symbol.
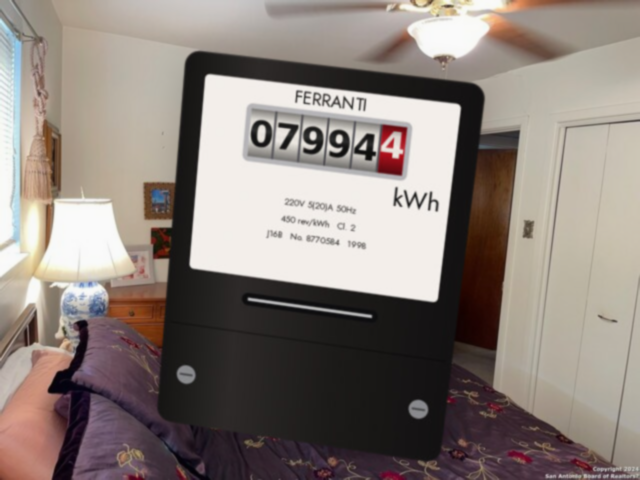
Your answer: 7994.4 kWh
